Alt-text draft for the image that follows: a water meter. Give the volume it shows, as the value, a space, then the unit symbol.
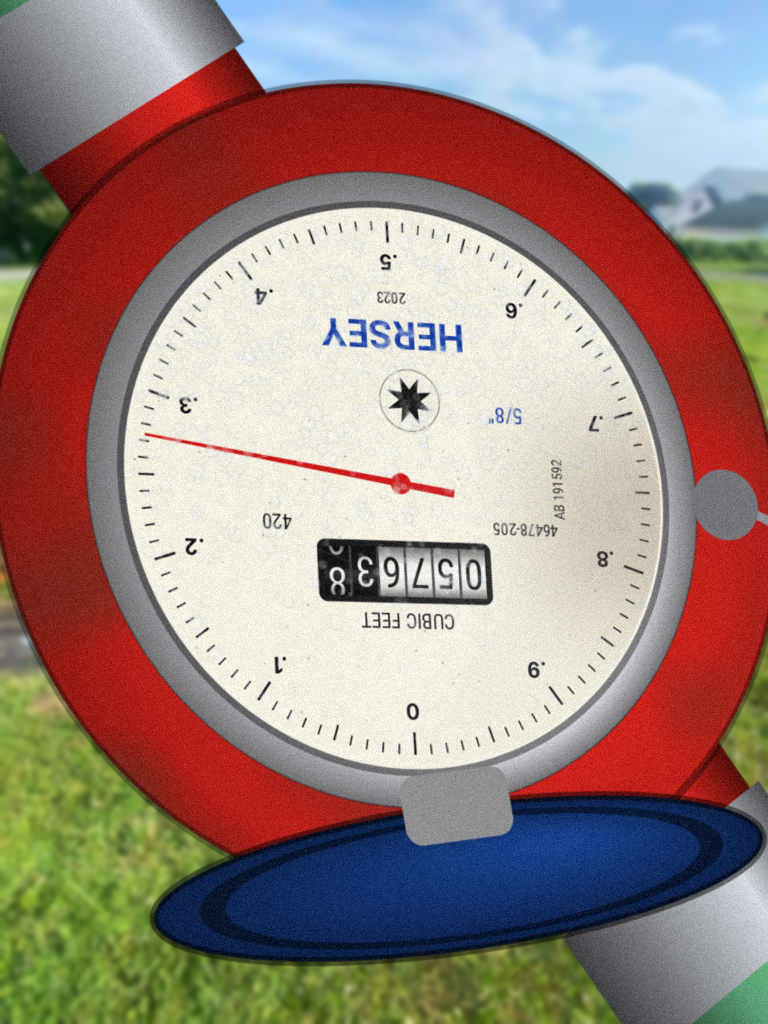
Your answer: 57638.27 ft³
